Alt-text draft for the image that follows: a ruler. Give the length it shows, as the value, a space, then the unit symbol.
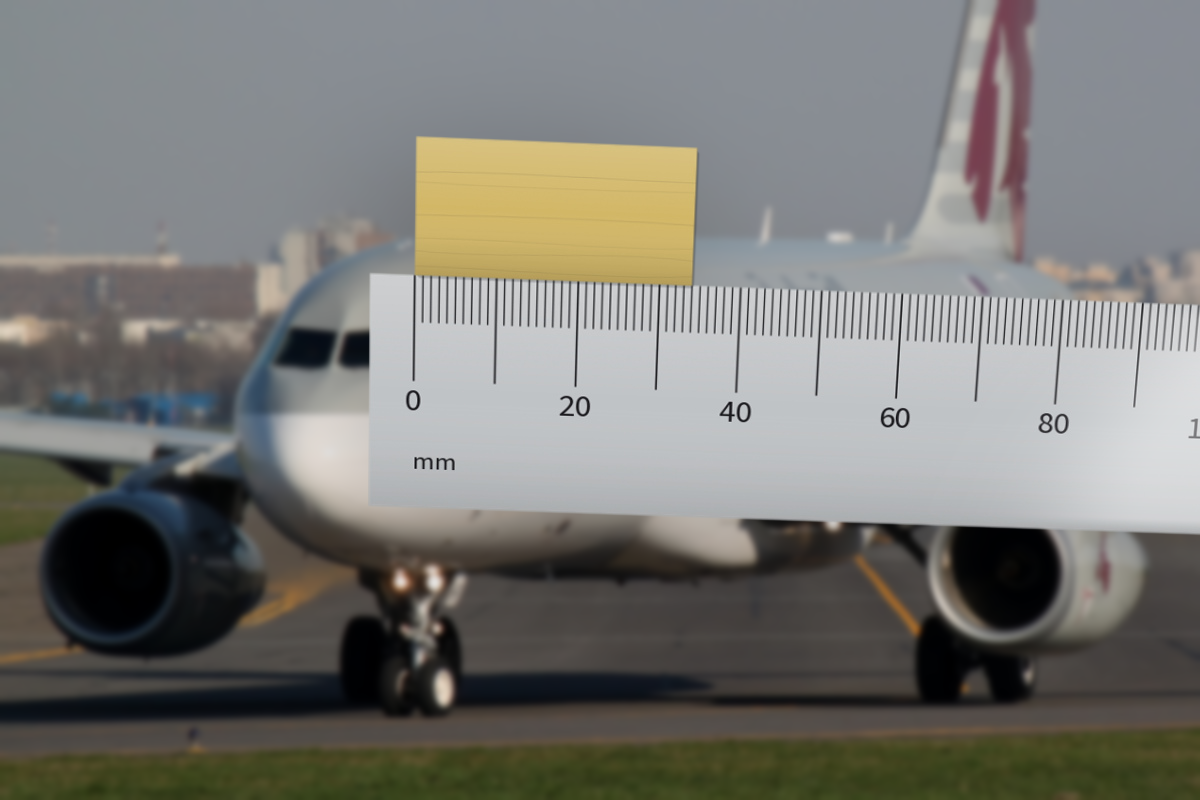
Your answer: 34 mm
